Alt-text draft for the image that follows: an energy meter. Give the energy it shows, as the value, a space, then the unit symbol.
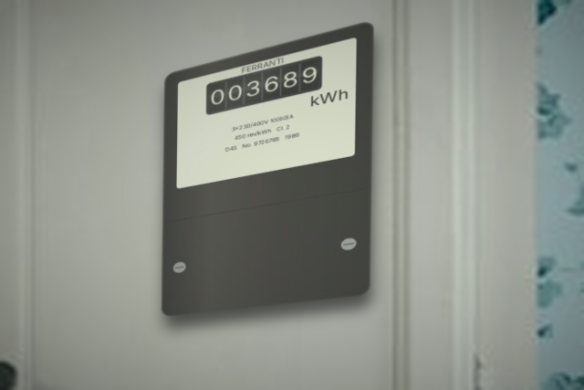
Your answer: 3689 kWh
